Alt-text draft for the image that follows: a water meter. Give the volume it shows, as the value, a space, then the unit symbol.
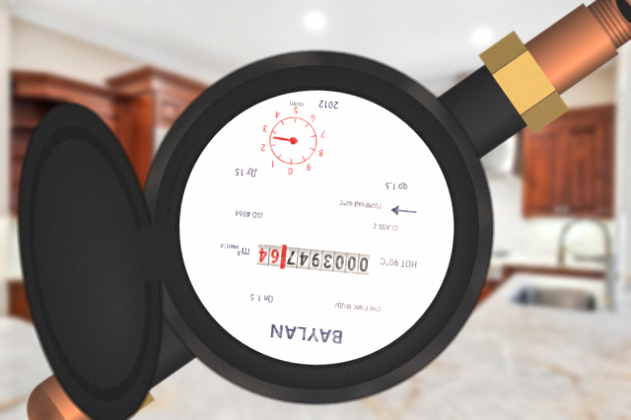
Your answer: 3947.642 m³
